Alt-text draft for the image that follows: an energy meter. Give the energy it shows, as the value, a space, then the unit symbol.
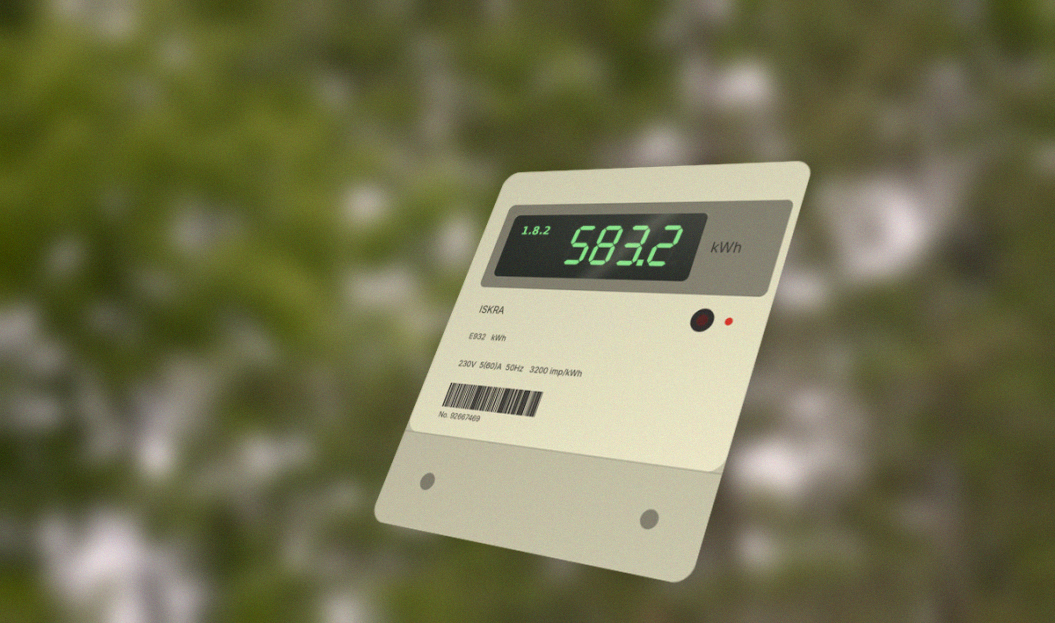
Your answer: 583.2 kWh
